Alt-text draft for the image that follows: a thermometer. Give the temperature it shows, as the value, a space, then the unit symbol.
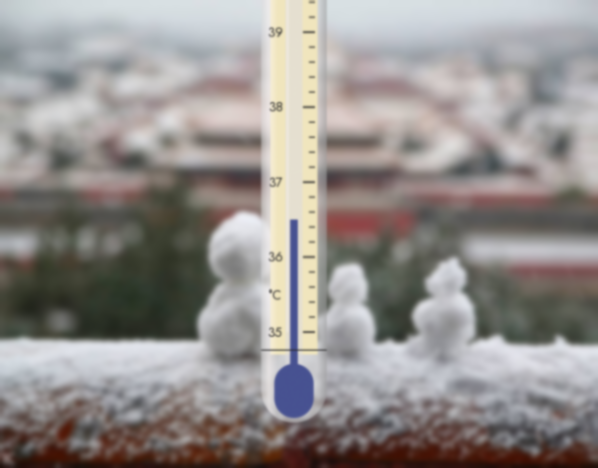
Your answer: 36.5 °C
